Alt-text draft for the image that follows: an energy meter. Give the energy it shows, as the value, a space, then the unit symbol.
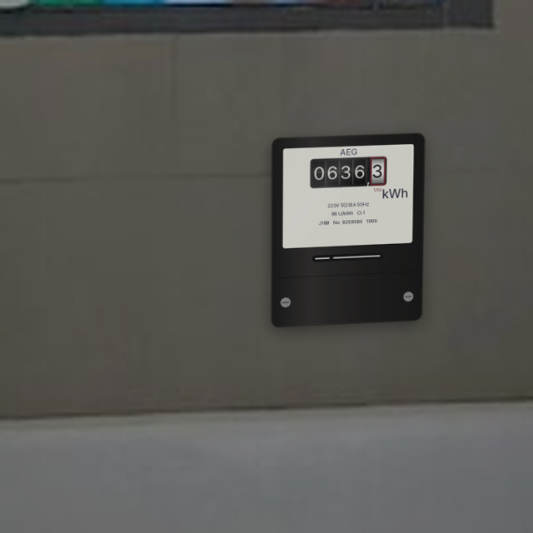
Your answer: 636.3 kWh
